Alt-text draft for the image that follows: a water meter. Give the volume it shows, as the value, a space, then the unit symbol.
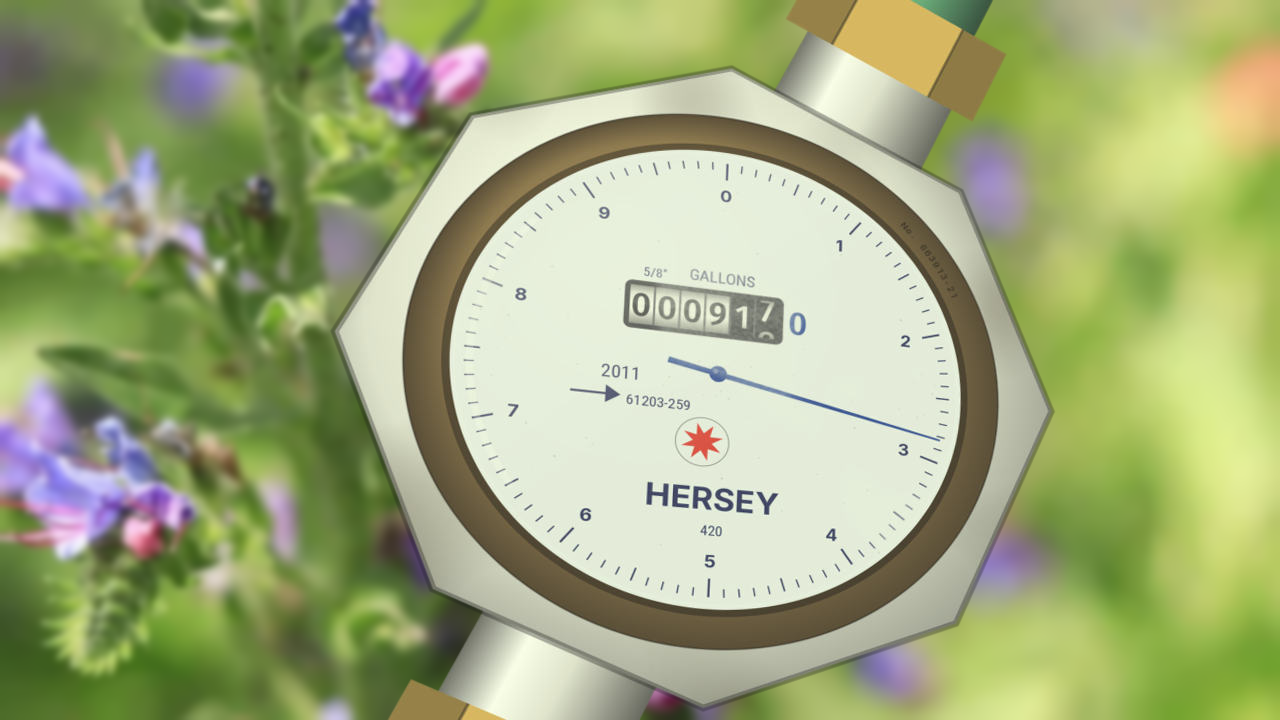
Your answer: 9172.8 gal
